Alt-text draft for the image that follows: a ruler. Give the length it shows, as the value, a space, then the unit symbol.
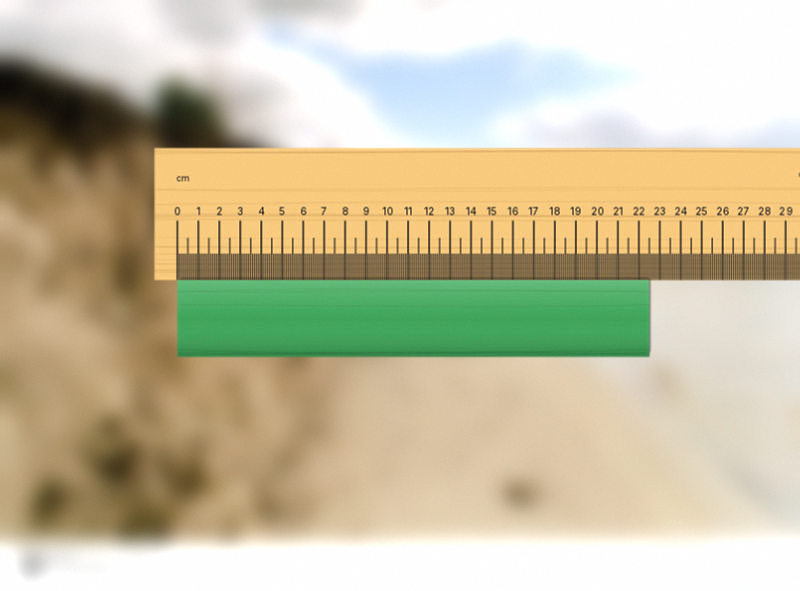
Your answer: 22.5 cm
